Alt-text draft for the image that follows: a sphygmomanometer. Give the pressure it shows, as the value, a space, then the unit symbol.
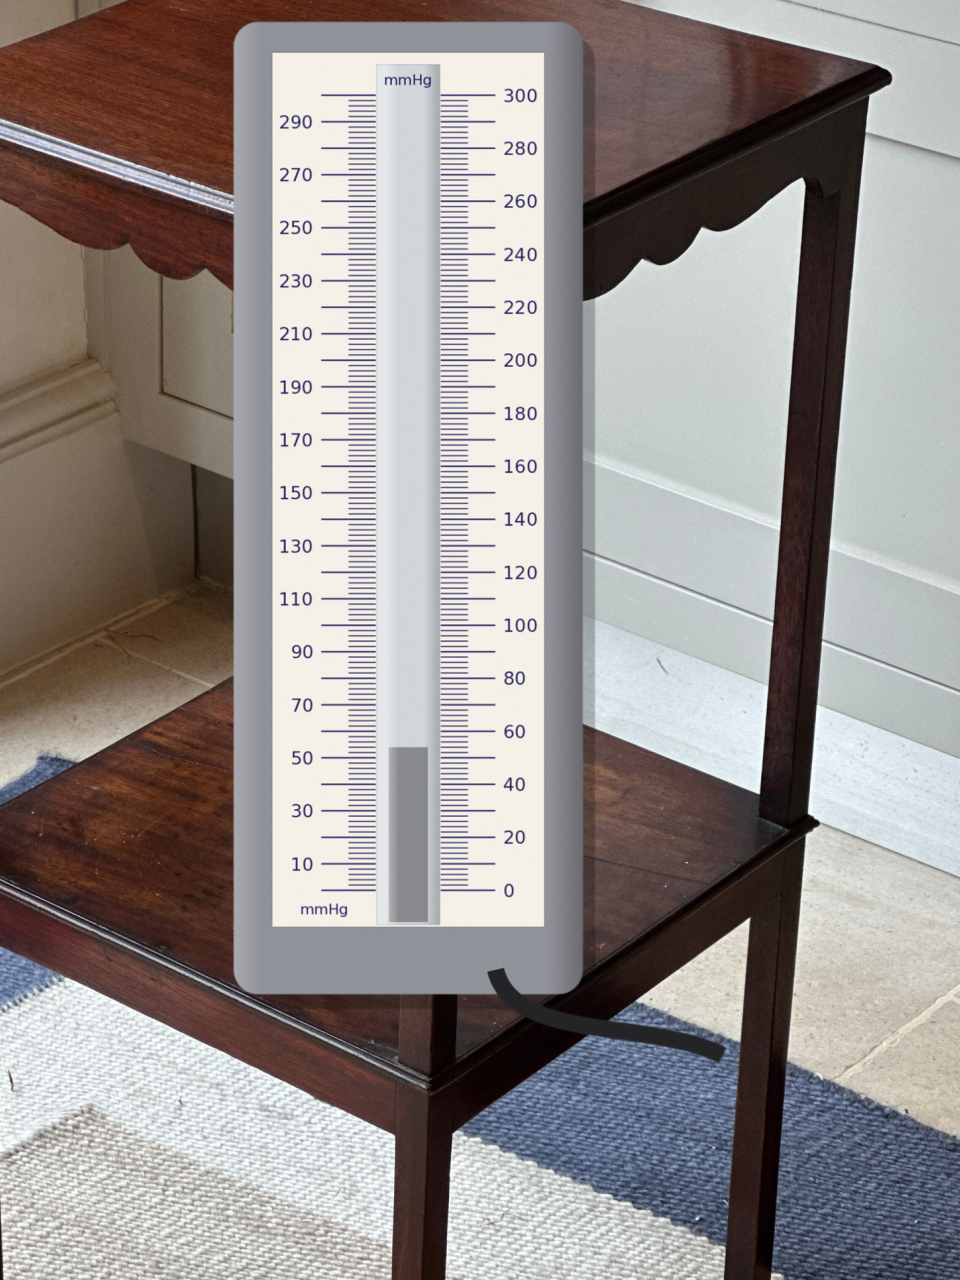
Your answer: 54 mmHg
